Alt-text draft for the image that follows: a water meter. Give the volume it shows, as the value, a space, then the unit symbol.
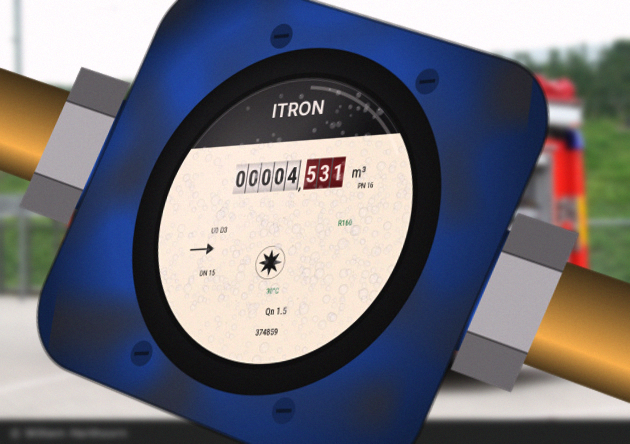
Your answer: 4.531 m³
